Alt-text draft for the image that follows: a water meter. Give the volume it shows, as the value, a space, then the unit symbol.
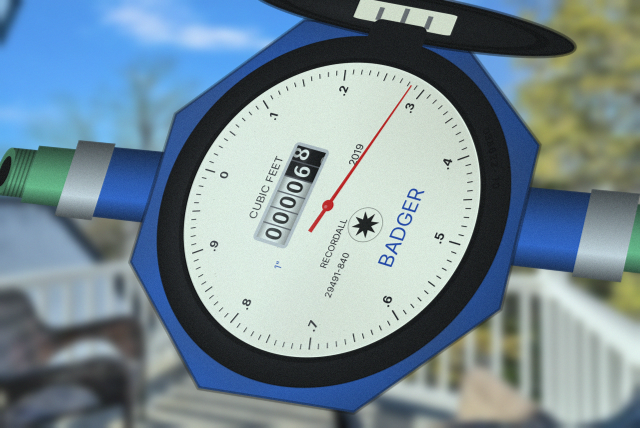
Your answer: 68.28 ft³
